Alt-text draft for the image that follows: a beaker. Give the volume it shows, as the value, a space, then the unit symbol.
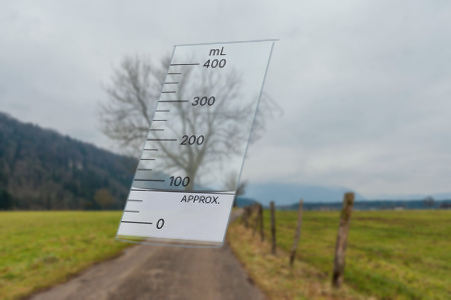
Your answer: 75 mL
